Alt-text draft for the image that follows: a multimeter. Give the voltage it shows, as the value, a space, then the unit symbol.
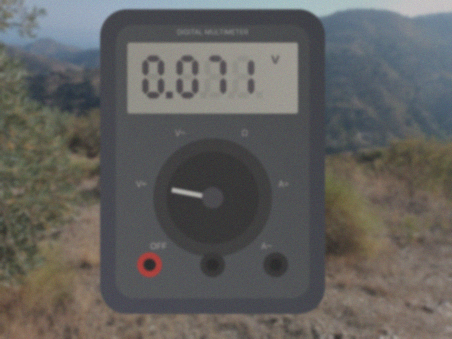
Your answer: 0.071 V
